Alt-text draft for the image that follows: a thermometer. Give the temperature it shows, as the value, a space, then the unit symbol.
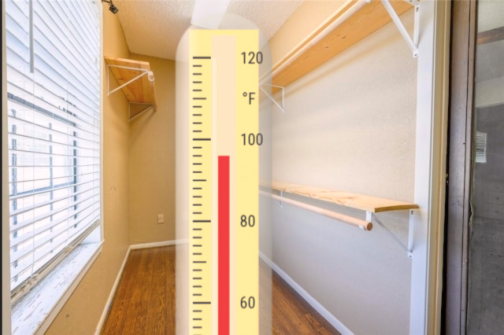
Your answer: 96 °F
